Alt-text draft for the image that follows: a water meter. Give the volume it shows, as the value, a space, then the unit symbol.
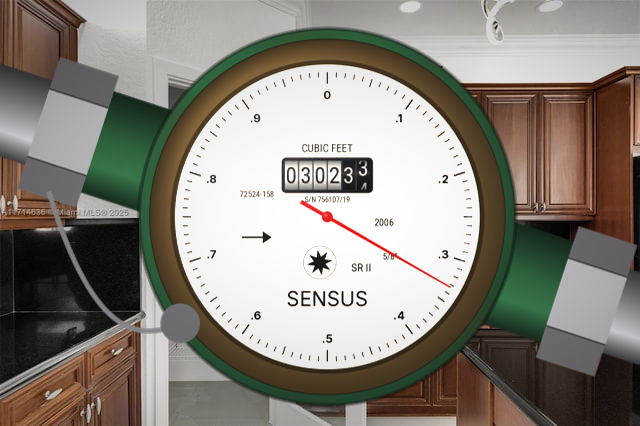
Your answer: 30233.33 ft³
